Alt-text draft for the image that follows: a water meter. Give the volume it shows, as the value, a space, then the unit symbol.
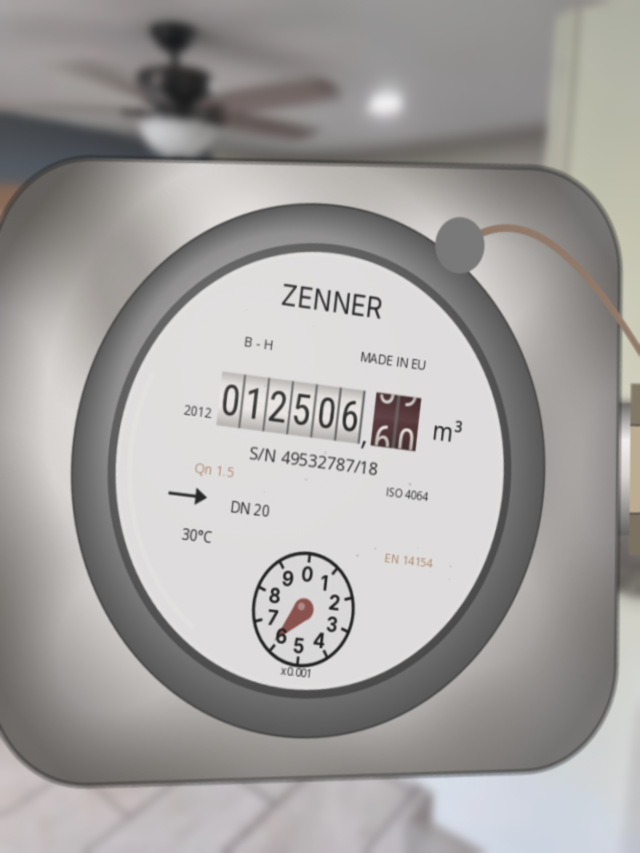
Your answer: 12506.596 m³
